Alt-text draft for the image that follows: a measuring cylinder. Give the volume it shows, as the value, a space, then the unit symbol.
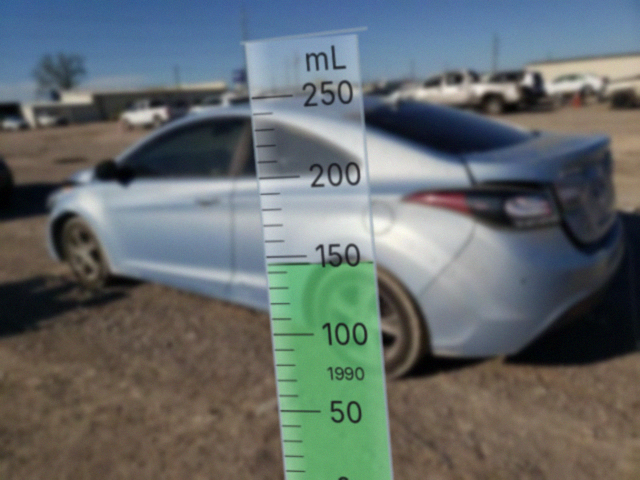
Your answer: 145 mL
